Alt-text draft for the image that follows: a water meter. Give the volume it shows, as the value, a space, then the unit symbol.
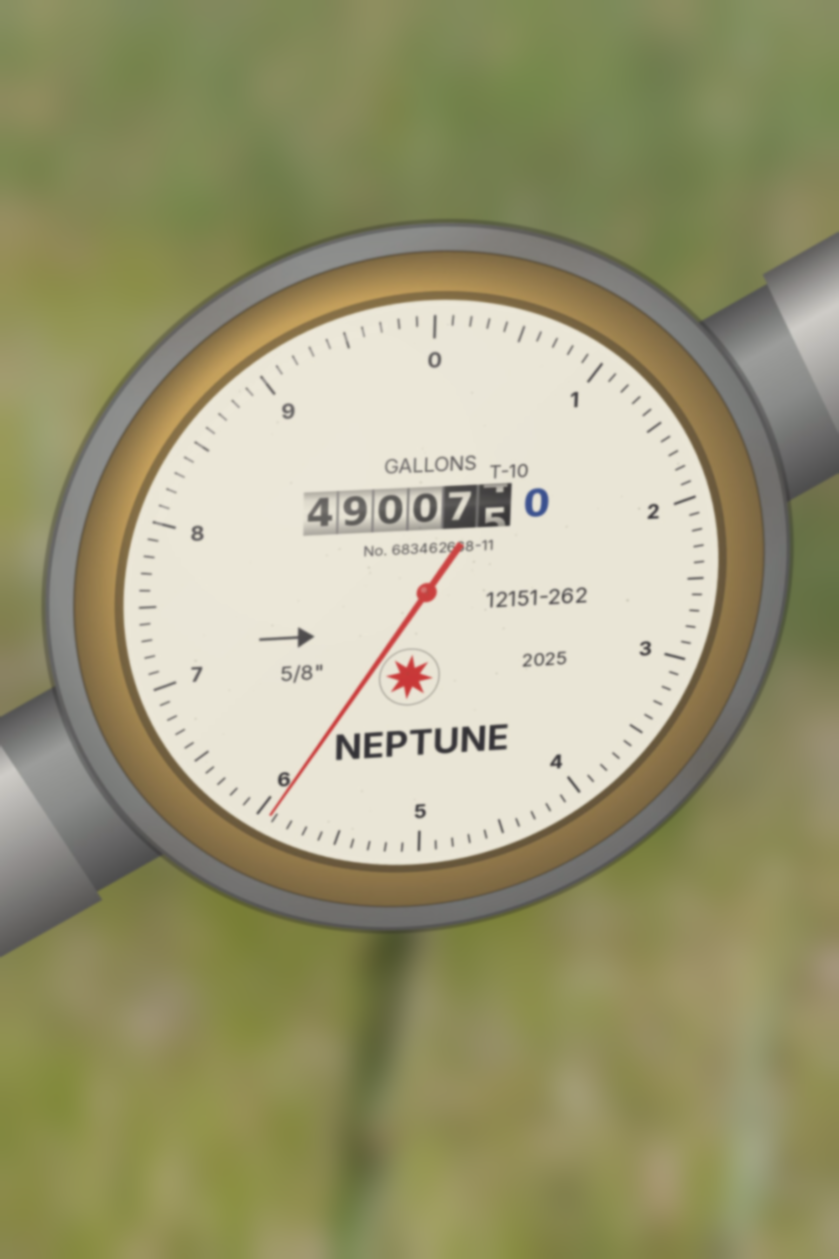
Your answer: 4900745.9 gal
